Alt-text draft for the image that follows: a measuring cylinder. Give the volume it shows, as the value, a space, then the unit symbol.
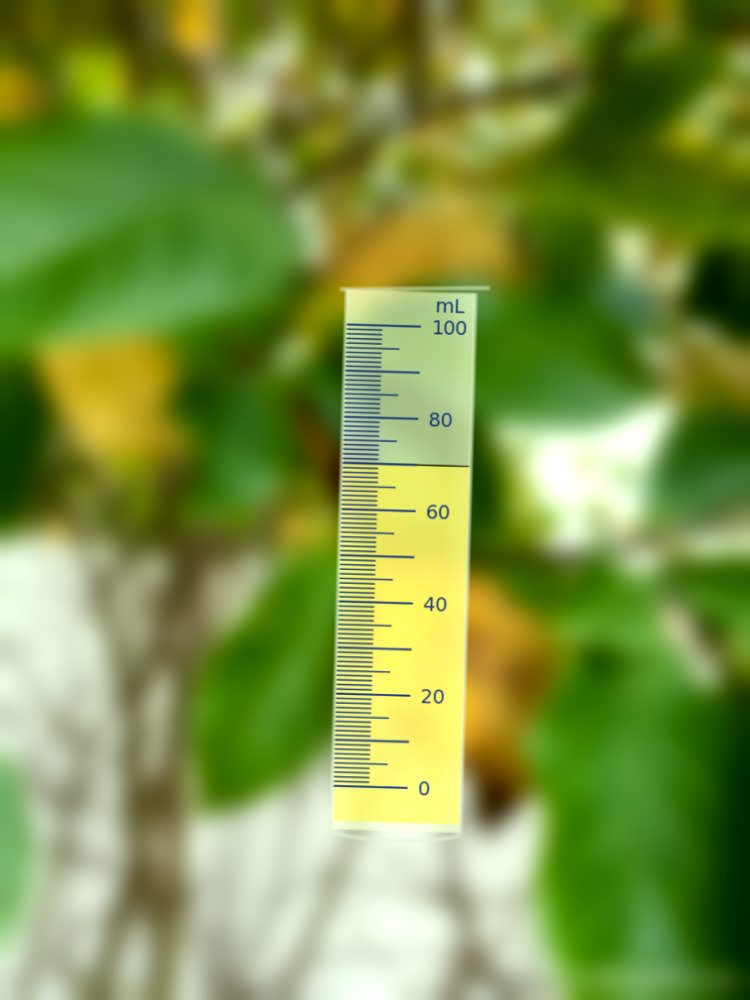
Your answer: 70 mL
